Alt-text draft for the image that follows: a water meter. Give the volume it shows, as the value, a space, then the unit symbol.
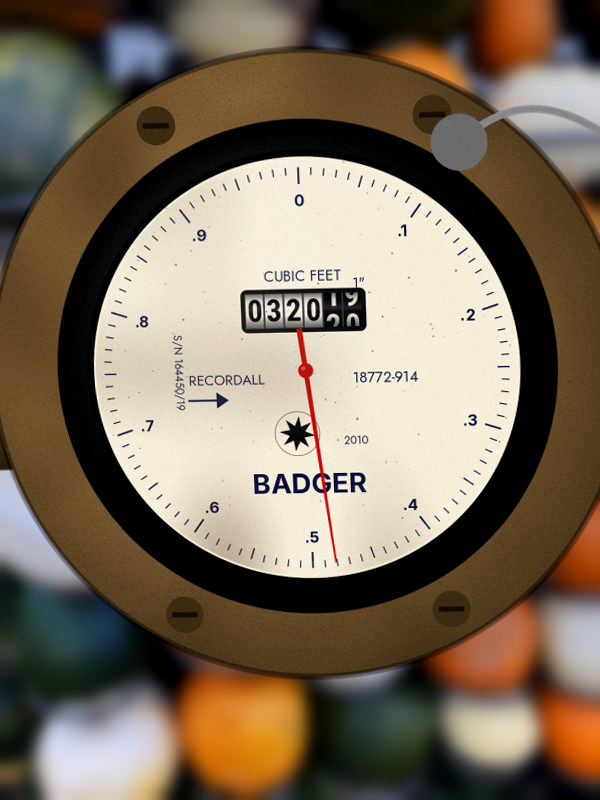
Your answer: 32019.48 ft³
